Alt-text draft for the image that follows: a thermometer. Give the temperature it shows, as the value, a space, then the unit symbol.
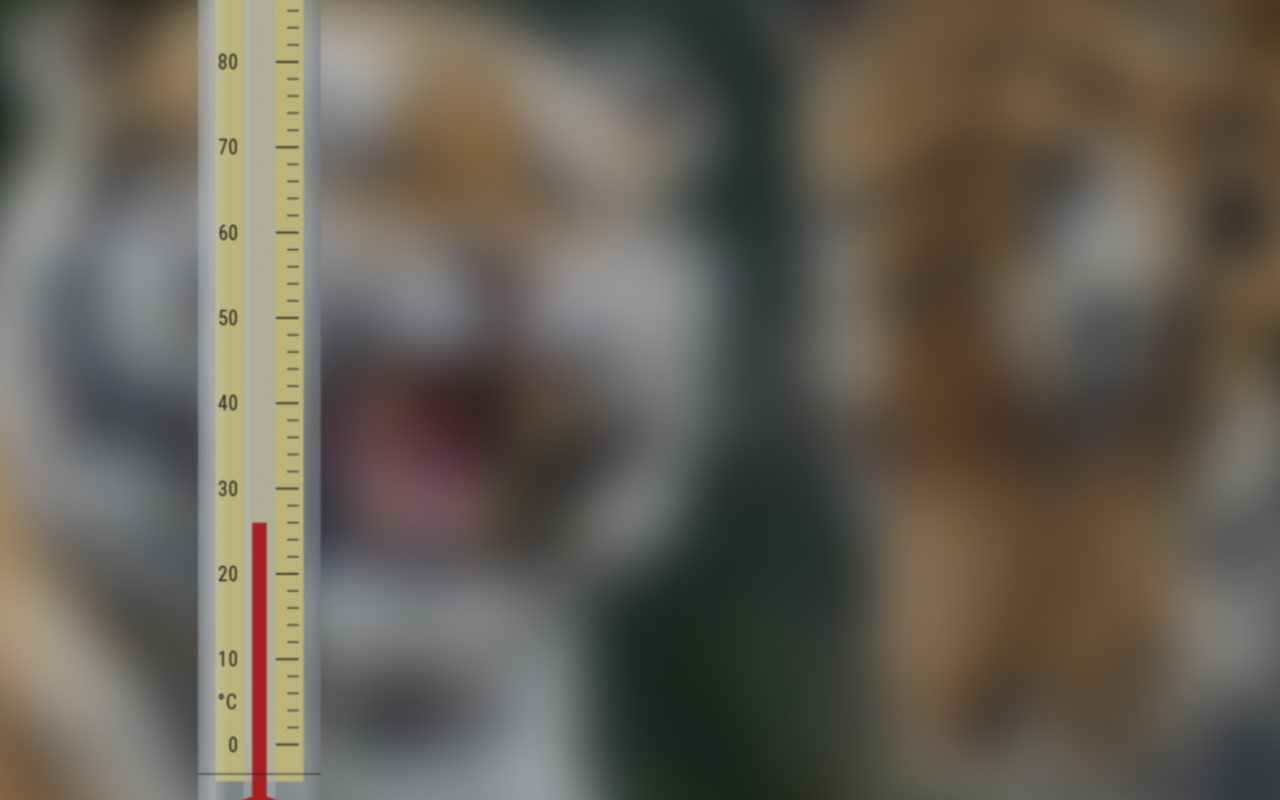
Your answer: 26 °C
